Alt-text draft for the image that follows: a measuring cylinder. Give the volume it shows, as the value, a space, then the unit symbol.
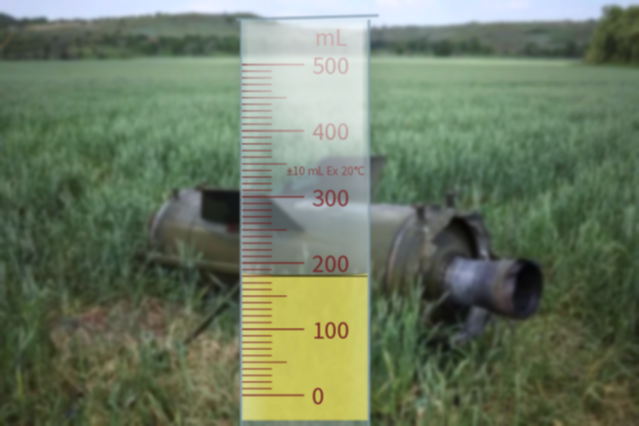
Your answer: 180 mL
